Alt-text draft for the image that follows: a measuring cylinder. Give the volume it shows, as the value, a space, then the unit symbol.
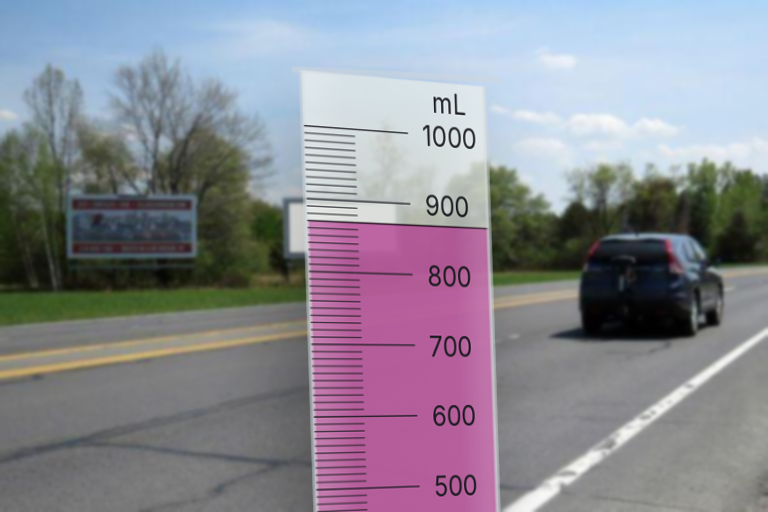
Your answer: 870 mL
